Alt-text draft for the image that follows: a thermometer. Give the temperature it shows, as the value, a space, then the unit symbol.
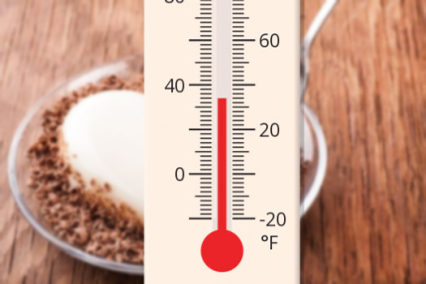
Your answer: 34 °F
